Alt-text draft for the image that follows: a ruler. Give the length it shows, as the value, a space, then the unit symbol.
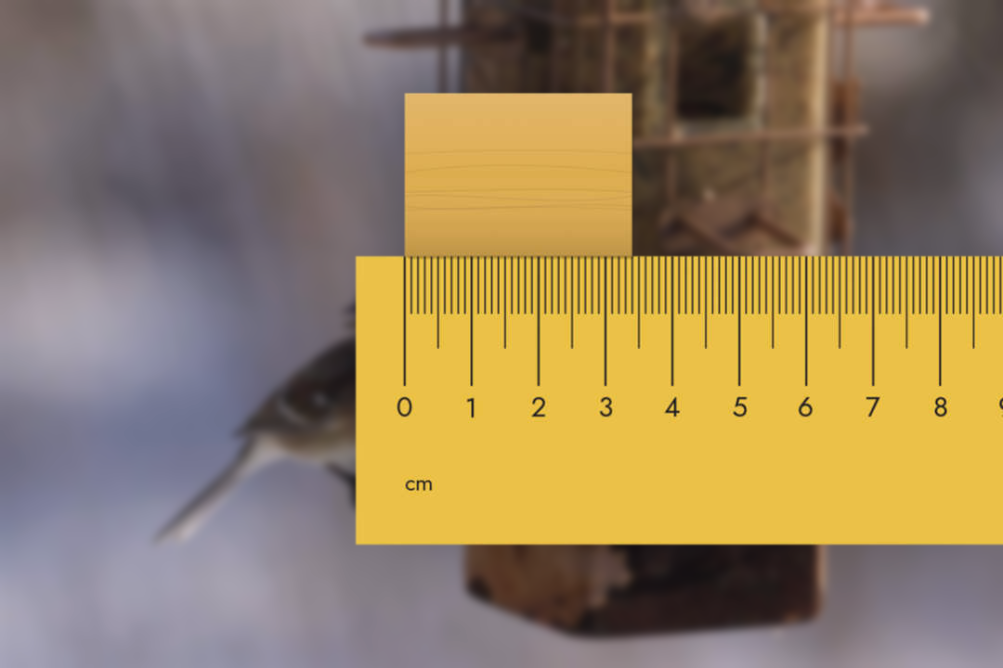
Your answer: 3.4 cm
